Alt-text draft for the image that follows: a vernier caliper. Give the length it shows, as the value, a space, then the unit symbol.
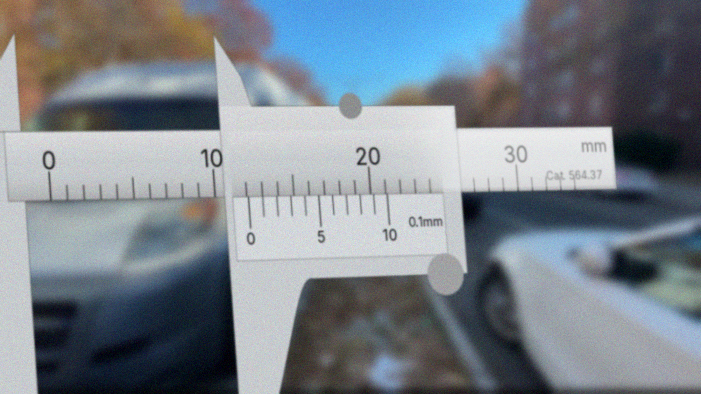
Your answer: 12.1 mm
